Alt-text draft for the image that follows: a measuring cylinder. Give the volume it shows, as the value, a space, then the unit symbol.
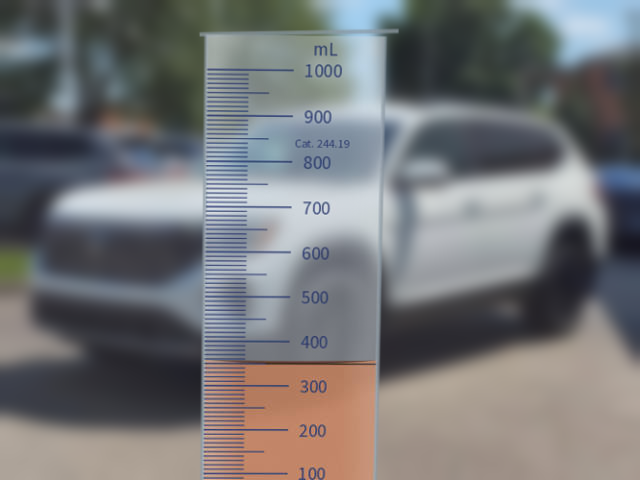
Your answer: 350 mL
